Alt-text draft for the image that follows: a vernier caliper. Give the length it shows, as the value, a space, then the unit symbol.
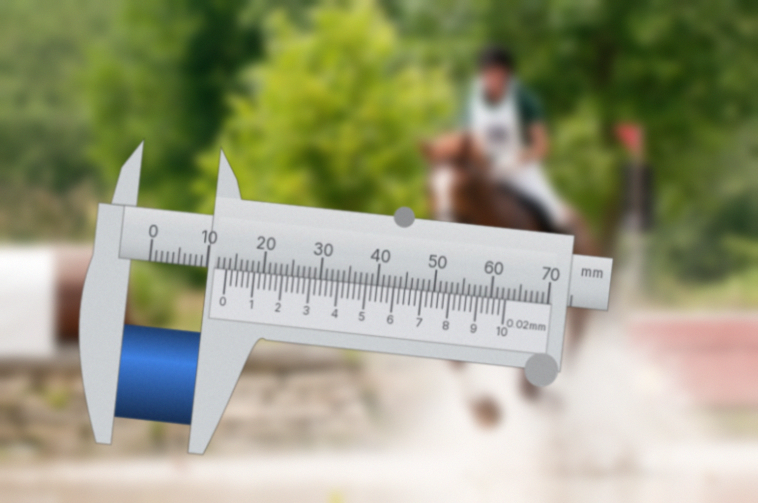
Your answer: 13.5 mm
